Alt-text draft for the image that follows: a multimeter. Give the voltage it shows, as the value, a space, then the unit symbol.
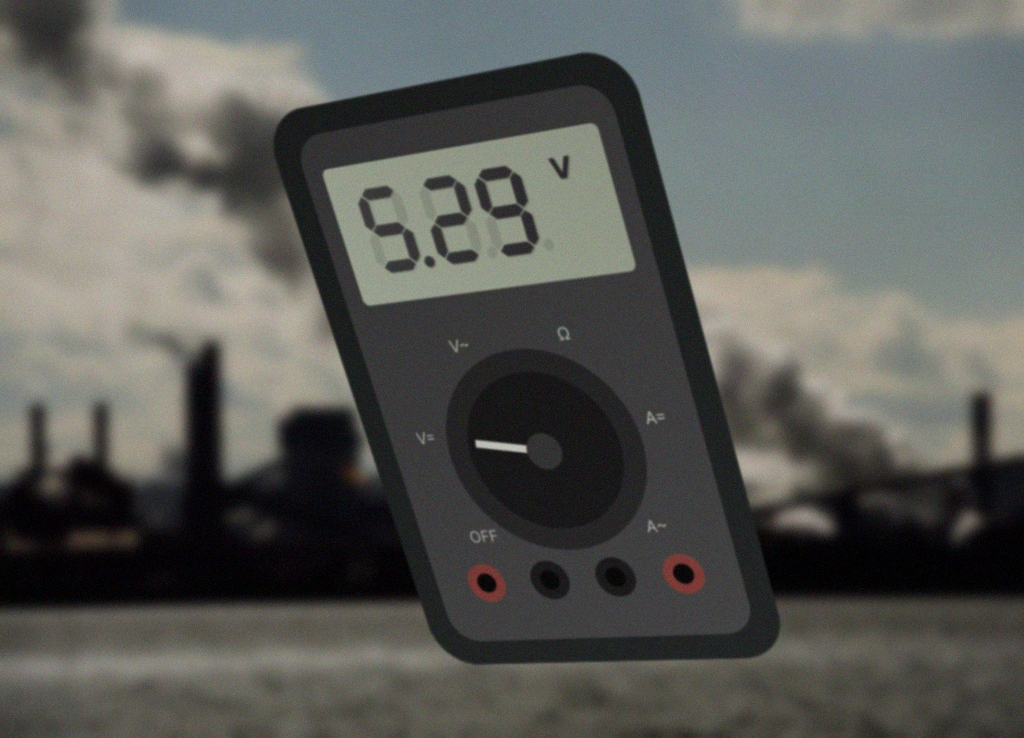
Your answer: 5.29 V
